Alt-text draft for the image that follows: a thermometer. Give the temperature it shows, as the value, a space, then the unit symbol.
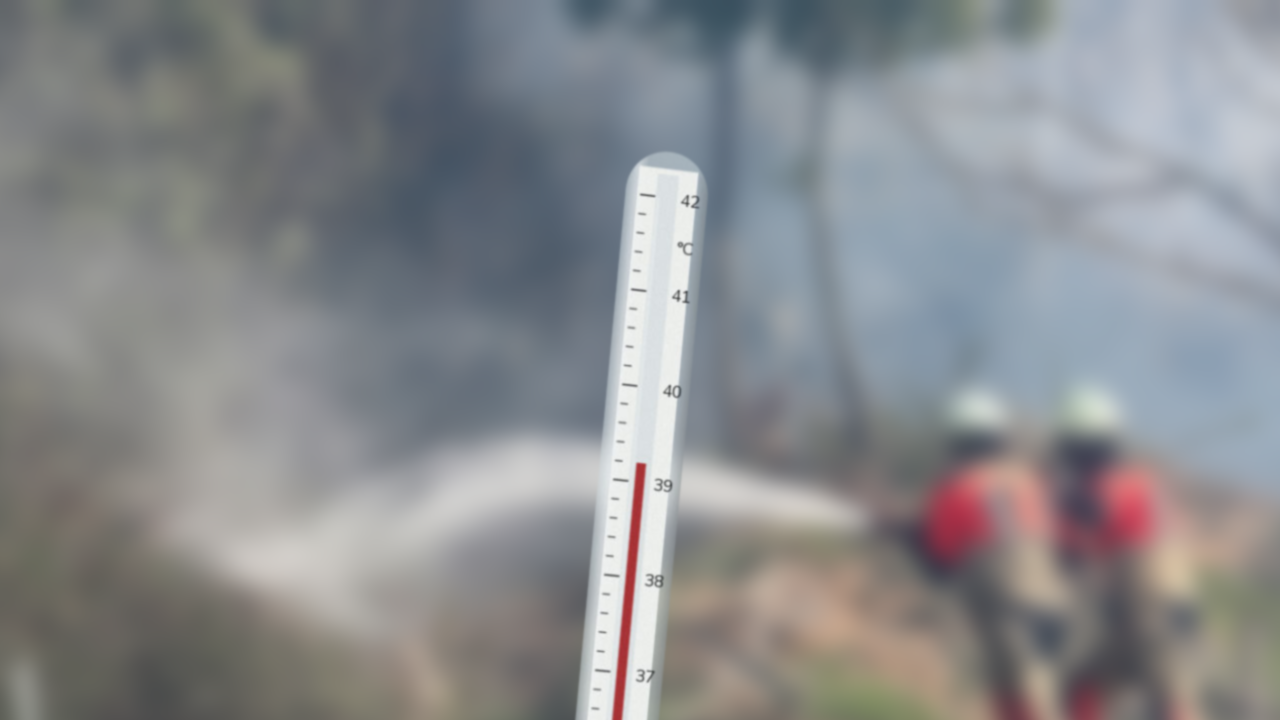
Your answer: 39.2 °C
